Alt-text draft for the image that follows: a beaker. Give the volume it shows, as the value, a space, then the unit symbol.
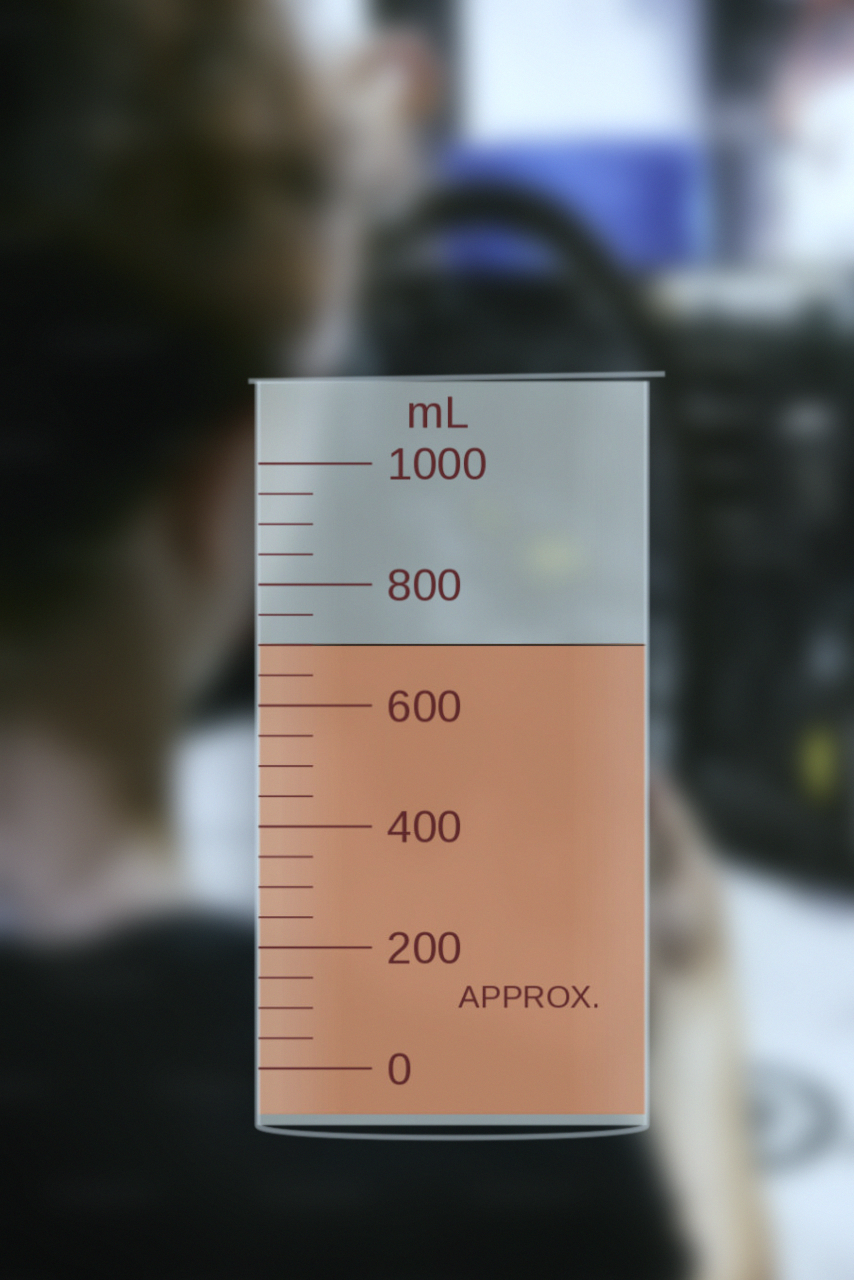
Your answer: 700 mL
